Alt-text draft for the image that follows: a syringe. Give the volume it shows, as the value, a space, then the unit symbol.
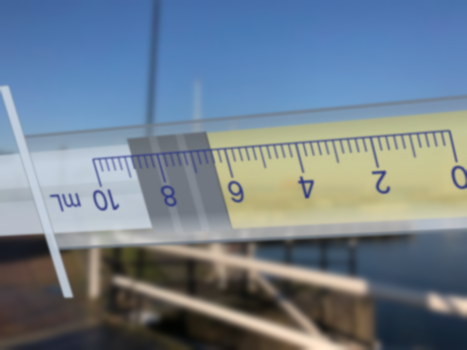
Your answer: 6.4 mL
